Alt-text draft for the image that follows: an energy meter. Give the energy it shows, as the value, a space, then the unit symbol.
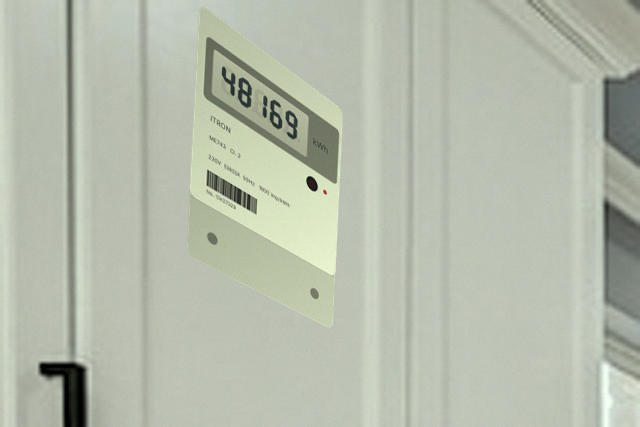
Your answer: 48169 kWh
